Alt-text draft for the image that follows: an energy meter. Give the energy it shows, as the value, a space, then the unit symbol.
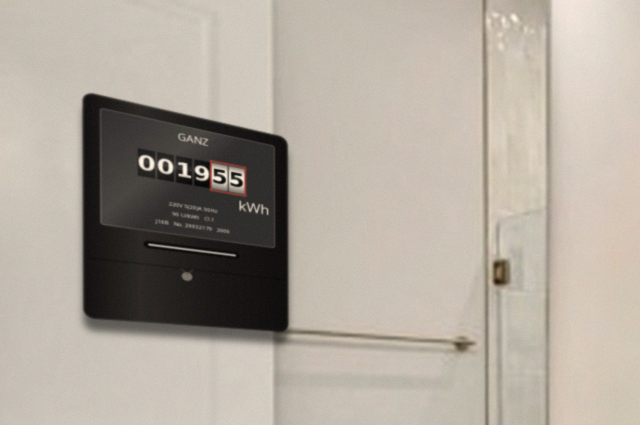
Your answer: 19.55 kWh
